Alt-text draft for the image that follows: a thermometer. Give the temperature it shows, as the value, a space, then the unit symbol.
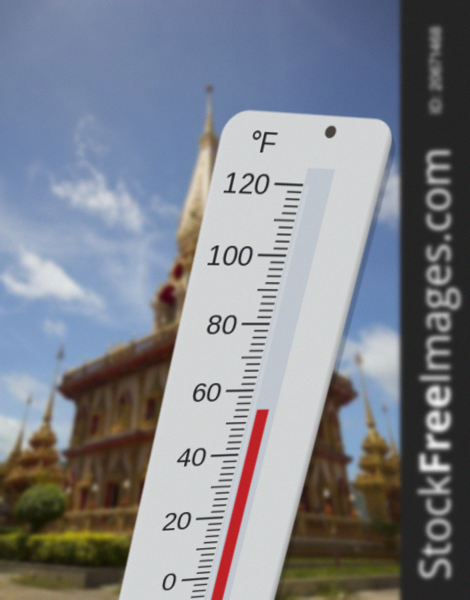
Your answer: 54 °F
